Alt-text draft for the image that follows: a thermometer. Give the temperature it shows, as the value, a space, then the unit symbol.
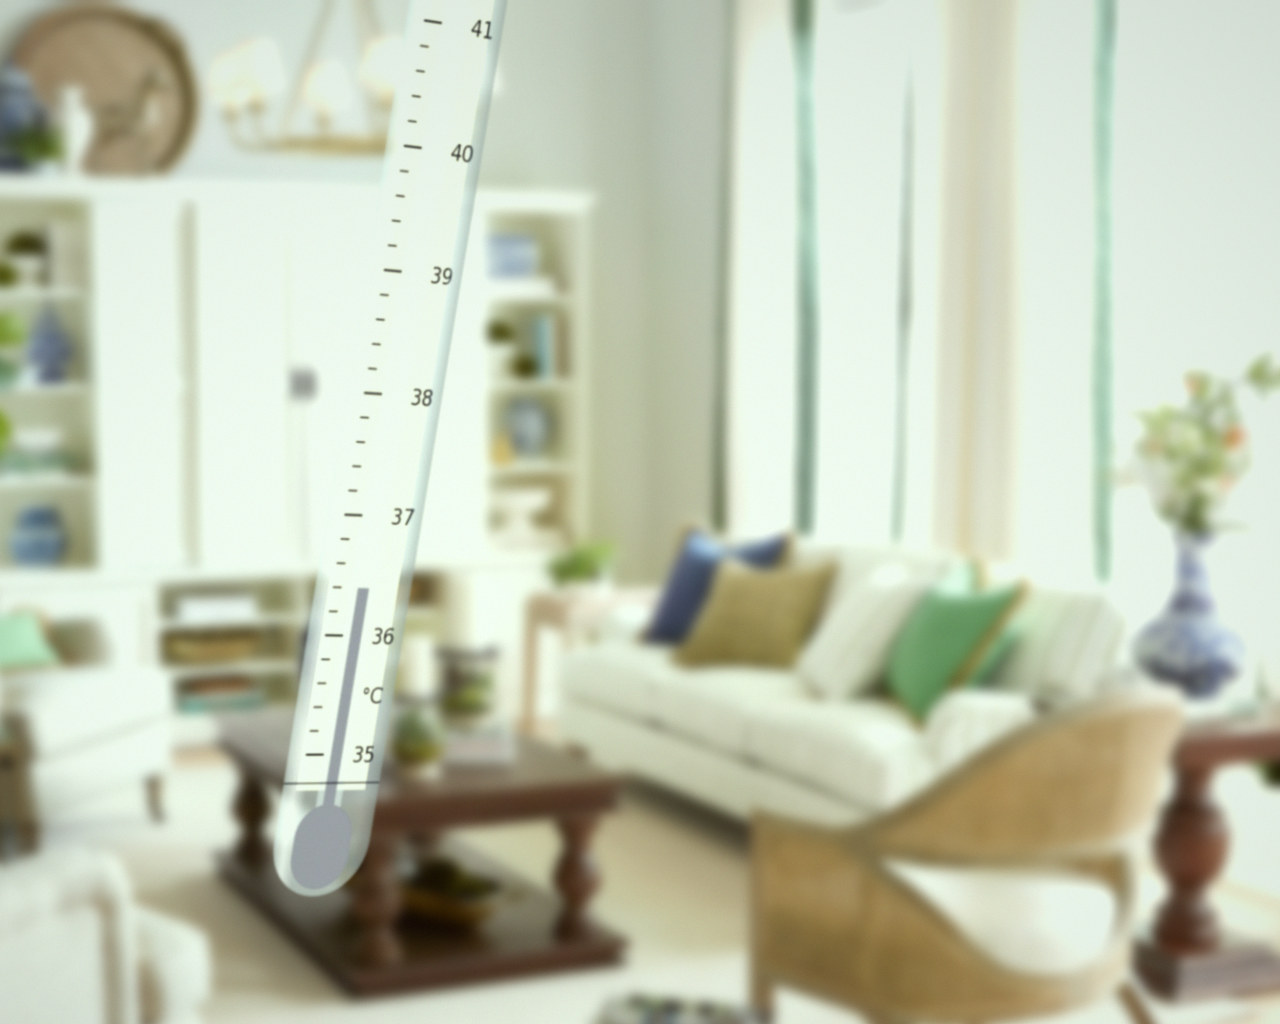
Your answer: 36.4 °C
